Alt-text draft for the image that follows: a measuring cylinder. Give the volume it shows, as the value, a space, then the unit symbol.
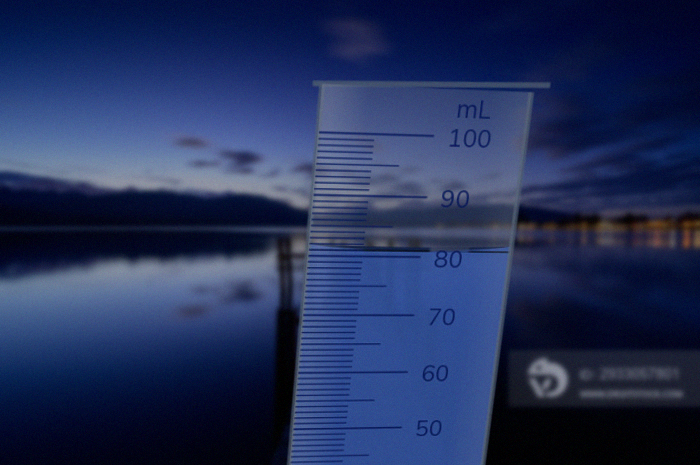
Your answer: 81 mL
